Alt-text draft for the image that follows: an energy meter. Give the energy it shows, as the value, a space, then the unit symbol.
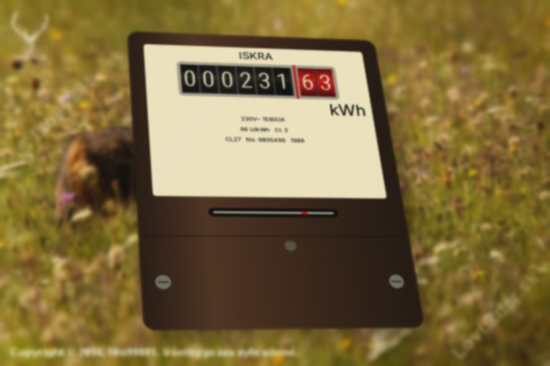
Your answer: 231.63 kWh
